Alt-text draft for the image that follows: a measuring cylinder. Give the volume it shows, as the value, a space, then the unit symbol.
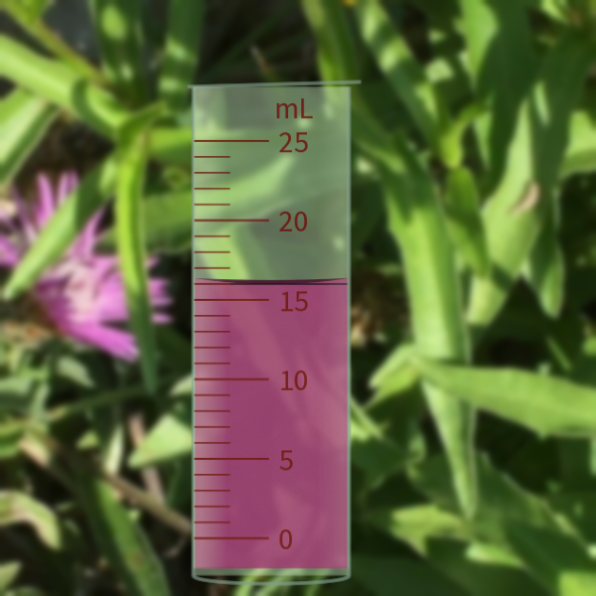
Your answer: 16 mL
